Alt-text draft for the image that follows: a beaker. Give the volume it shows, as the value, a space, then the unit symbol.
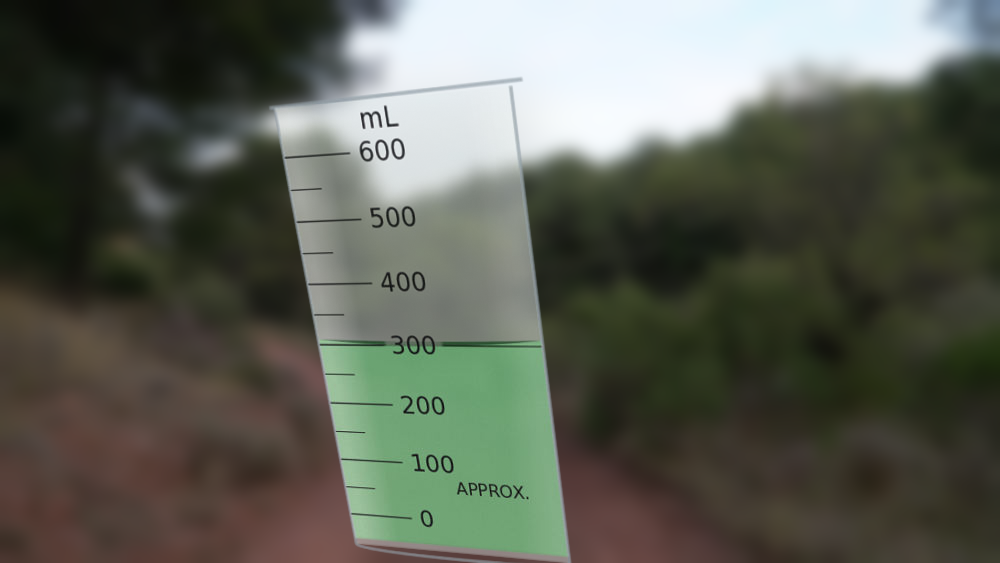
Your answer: 300 mL
